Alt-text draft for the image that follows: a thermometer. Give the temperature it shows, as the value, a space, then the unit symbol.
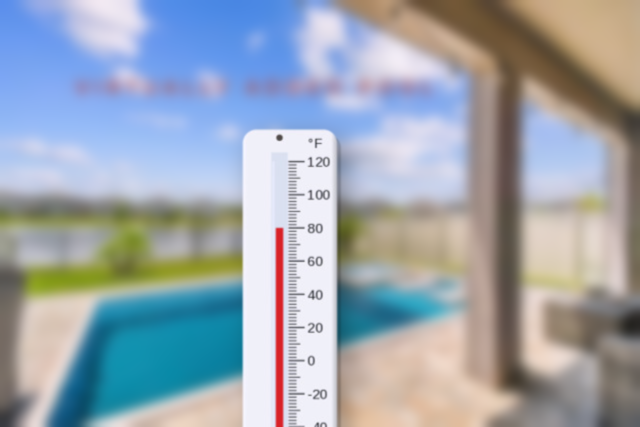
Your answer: 80 °F
